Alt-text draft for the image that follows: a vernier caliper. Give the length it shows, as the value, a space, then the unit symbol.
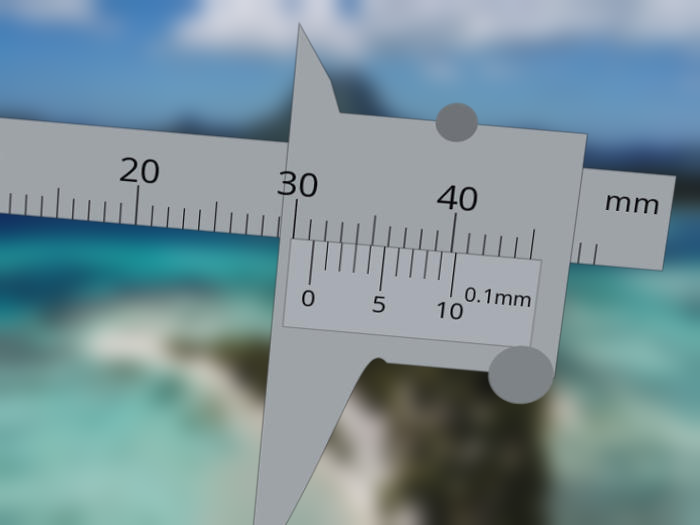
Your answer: 31.3 mm
